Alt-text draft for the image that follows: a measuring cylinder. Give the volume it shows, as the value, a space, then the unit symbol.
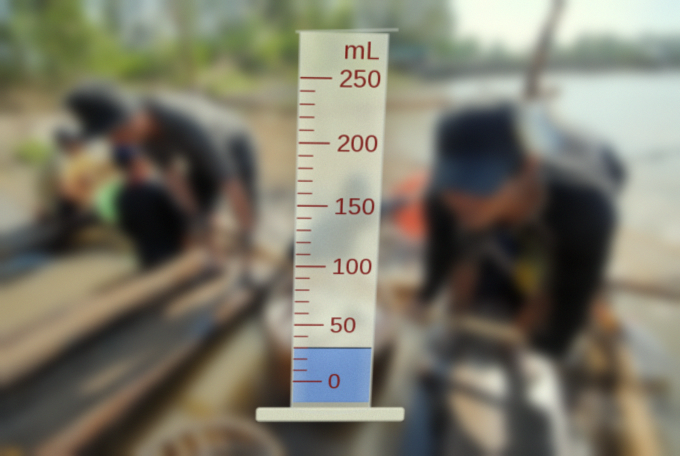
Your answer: 30 mL
